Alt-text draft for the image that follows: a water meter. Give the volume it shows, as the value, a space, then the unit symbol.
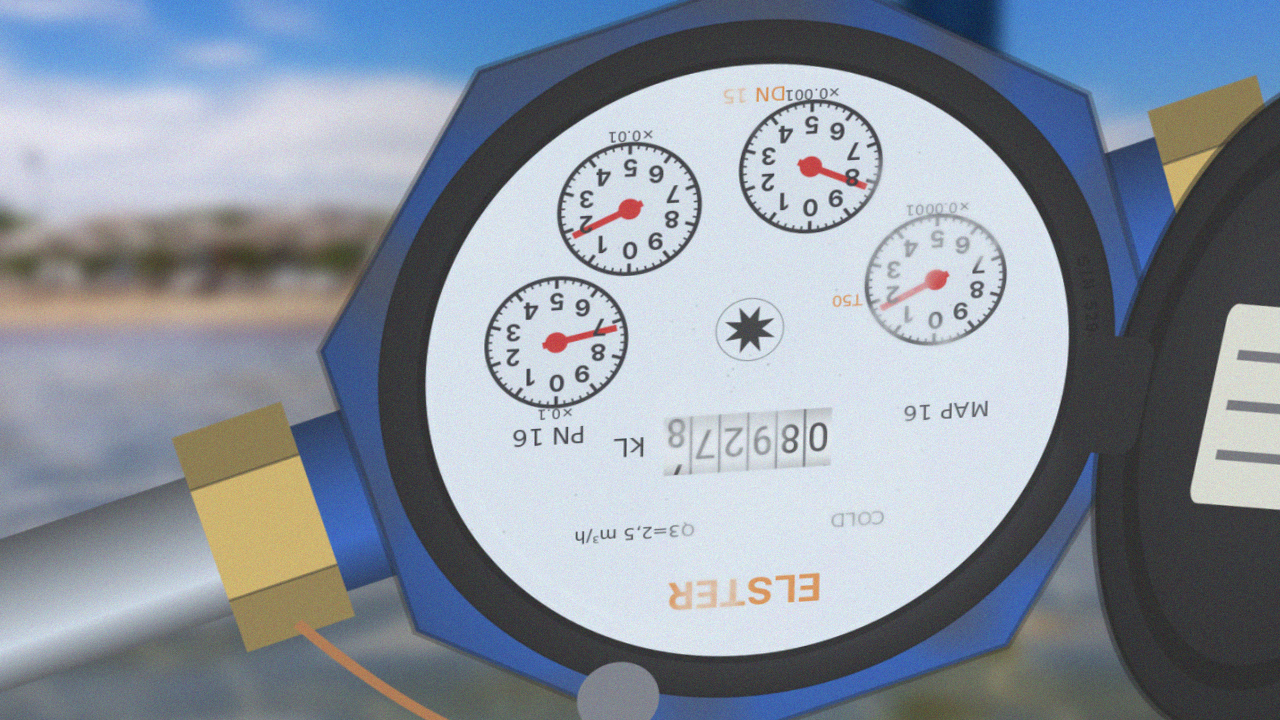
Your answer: 89277.7181 kL
